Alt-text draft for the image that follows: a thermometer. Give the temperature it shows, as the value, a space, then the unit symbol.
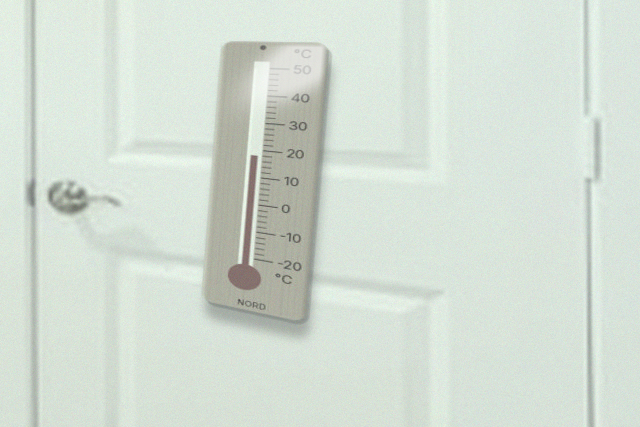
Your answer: 18 °C
